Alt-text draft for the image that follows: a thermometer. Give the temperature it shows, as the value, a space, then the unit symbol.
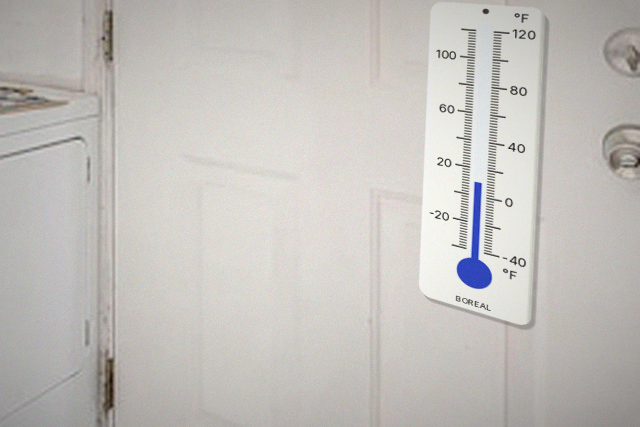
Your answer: 10 °F
